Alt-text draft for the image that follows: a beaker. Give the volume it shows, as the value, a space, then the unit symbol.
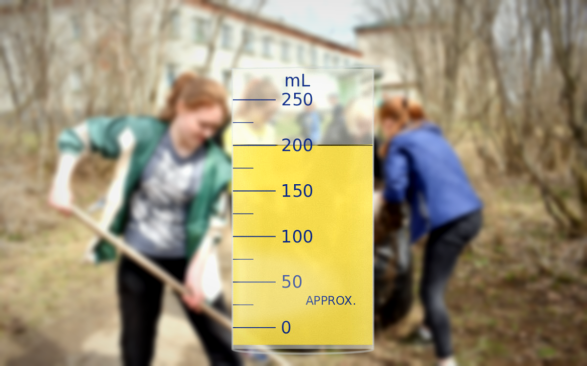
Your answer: 200 mL
